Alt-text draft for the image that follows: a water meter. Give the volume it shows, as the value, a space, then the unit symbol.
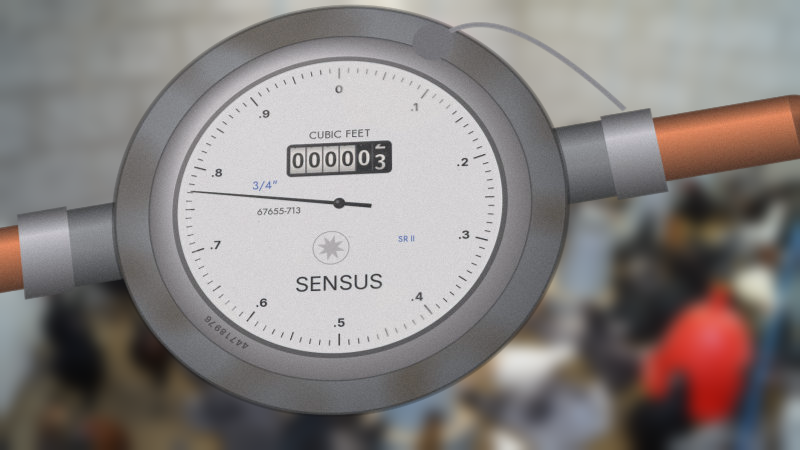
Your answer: 2.77 ft³
